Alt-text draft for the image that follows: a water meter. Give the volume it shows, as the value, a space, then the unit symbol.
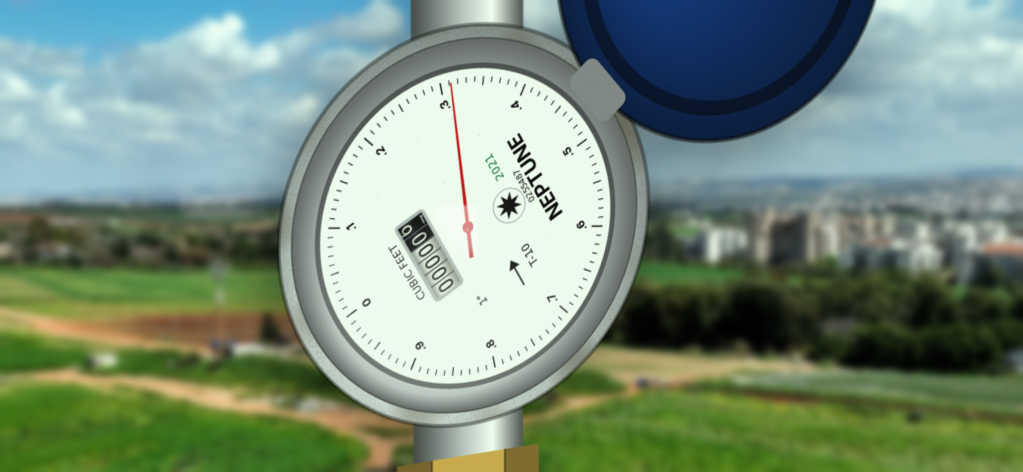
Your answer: 6.31 ft³
